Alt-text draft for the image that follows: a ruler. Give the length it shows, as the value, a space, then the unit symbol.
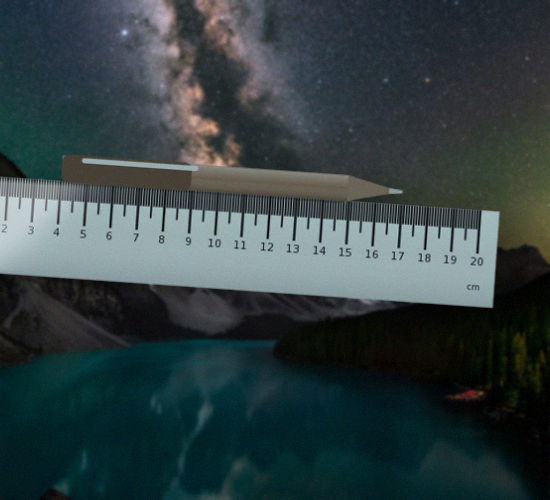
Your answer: 13 cm
